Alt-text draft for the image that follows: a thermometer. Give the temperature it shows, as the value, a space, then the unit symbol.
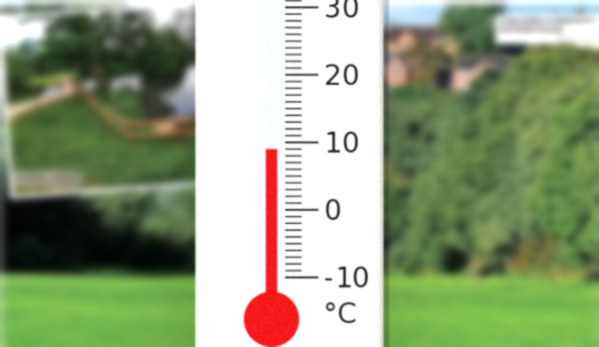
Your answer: 9 °C
